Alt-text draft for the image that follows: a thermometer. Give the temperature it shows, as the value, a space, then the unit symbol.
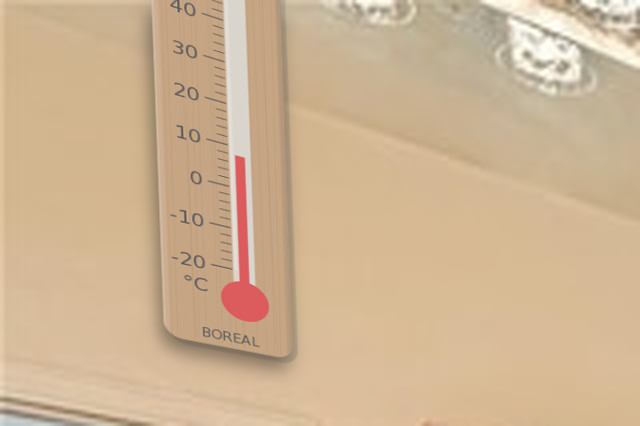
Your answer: 8 °C
